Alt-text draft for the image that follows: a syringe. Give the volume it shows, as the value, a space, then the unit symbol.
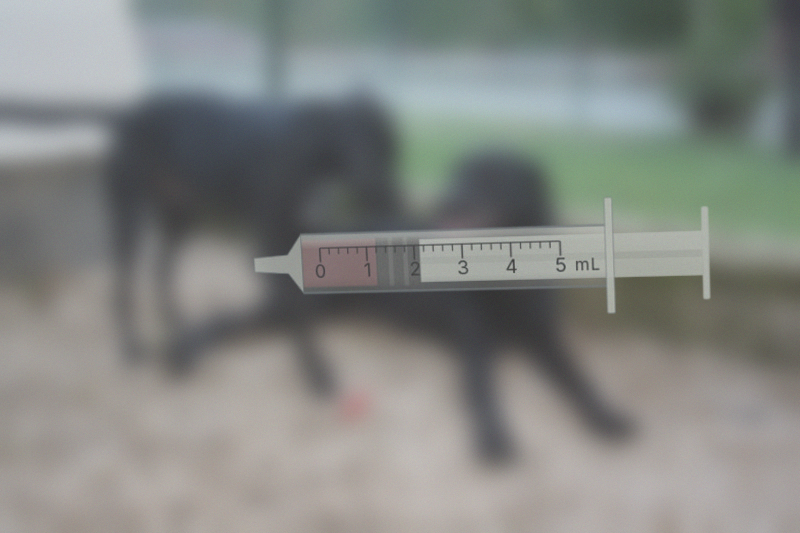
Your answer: 1.2 mL
